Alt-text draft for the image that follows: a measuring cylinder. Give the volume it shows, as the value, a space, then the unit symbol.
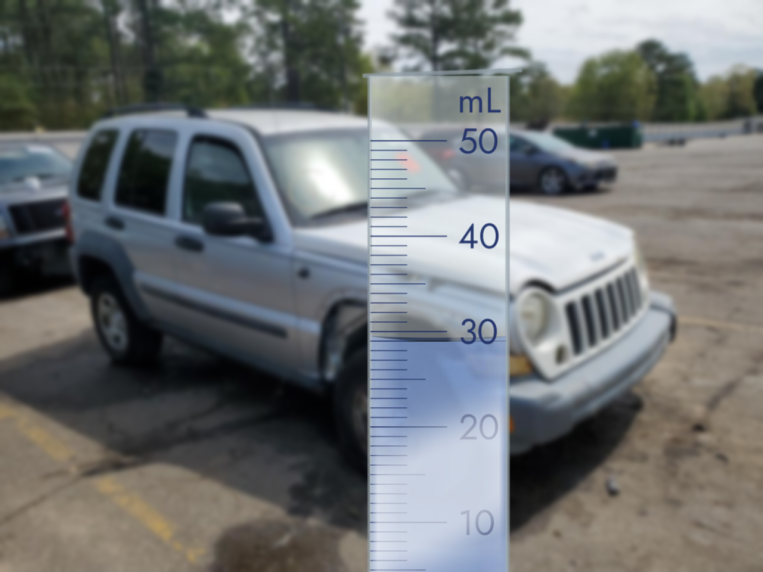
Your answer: 29 mL
